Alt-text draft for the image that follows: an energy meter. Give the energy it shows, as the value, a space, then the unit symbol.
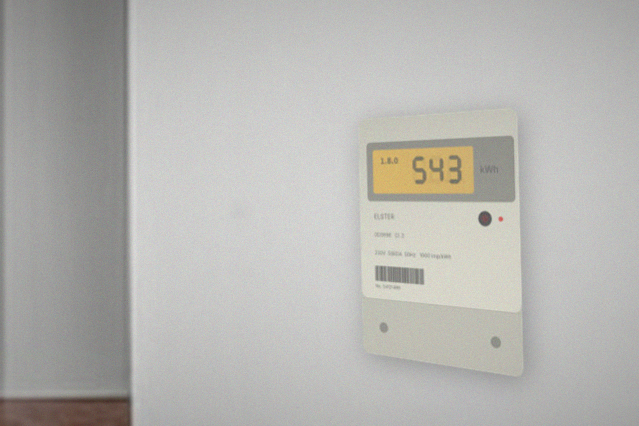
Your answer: 543 kWh
